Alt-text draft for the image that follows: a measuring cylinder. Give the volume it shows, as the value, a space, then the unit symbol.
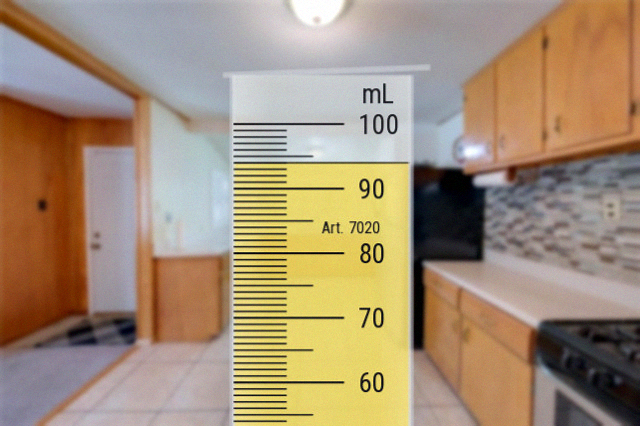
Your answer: 94 mL
